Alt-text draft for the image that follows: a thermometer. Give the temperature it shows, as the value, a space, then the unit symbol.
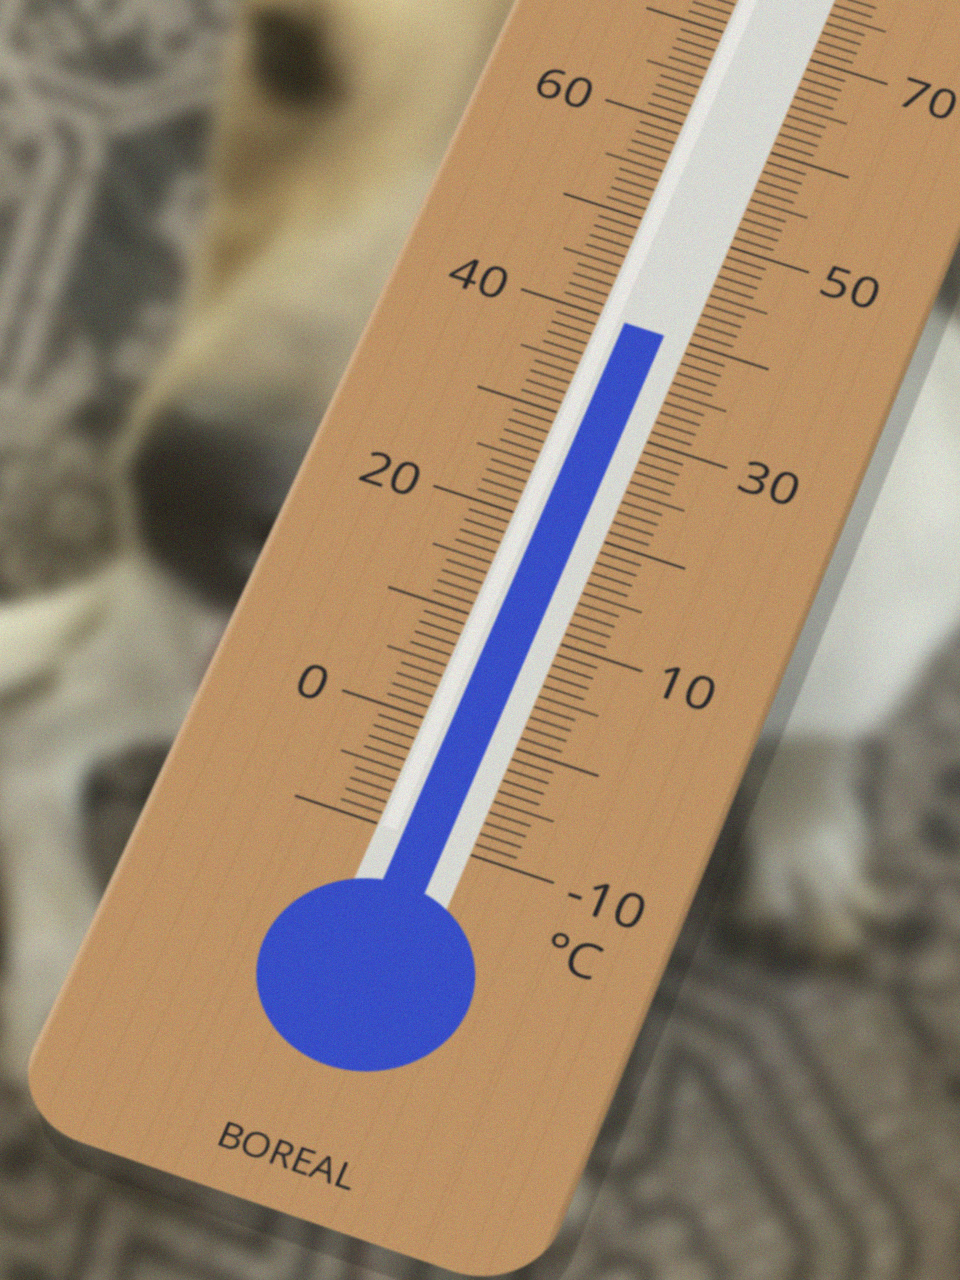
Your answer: 40 °C
